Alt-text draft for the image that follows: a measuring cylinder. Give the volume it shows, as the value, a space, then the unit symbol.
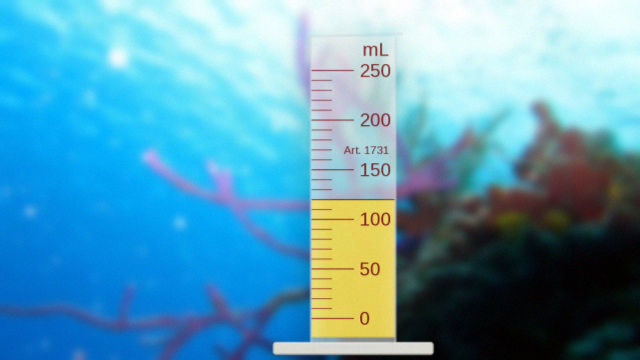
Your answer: 120 mL
